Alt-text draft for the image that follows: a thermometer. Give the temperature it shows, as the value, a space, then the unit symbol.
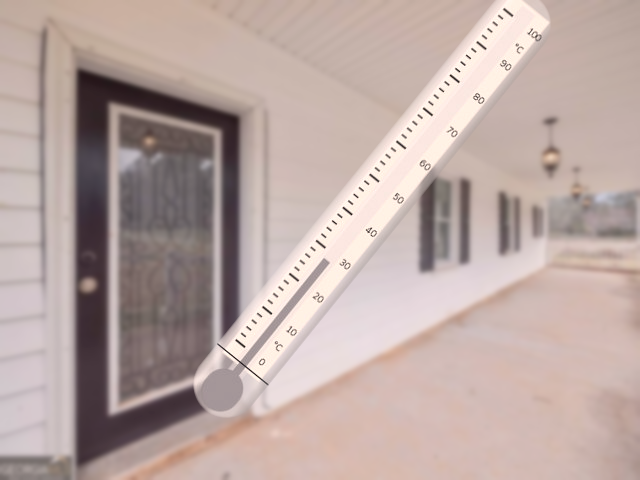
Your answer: 28 °C
